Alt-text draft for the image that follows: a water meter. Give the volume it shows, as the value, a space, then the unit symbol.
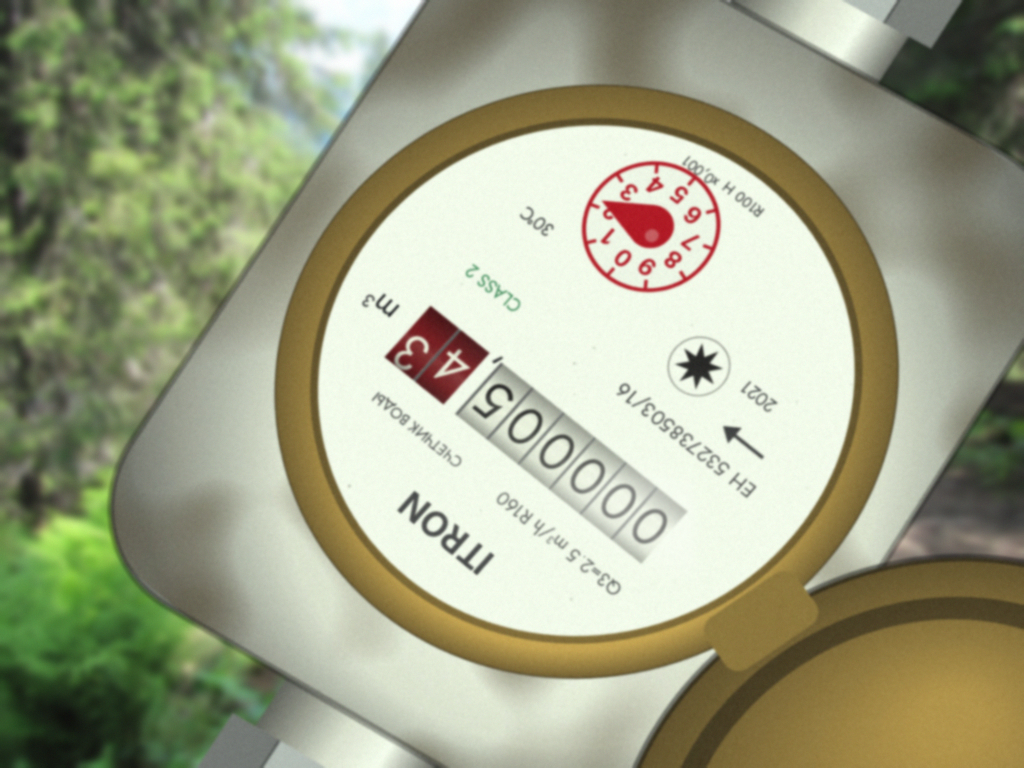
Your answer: 5.432 m³
